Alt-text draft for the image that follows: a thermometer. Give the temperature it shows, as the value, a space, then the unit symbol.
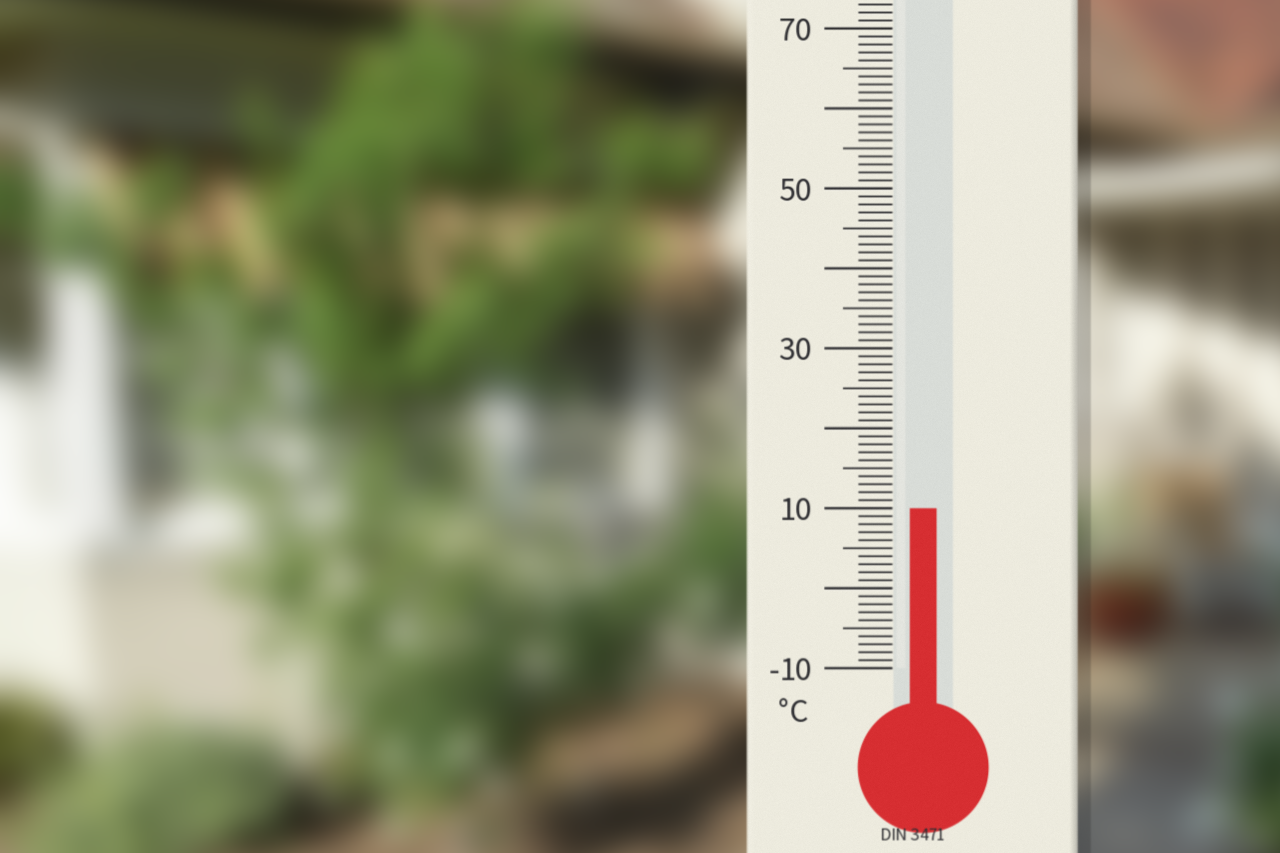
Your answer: 10 °C
